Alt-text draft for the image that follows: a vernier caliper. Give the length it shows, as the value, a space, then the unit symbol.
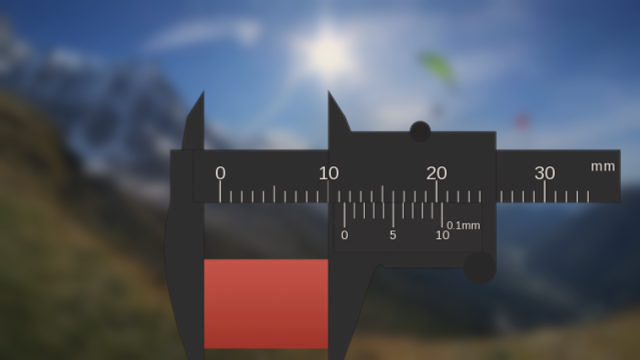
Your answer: 11.5 mm
